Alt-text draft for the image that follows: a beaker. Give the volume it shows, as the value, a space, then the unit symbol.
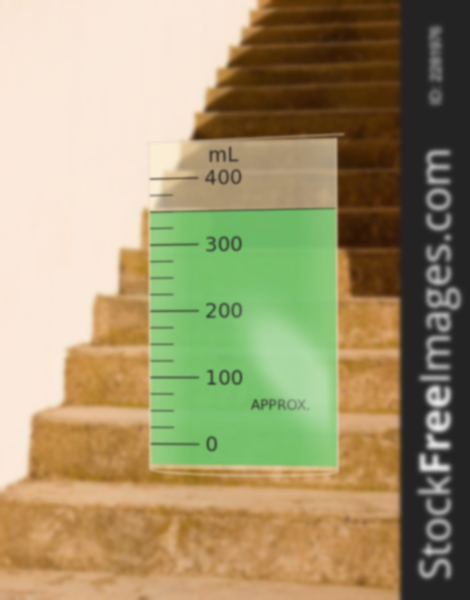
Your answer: 350 mL
